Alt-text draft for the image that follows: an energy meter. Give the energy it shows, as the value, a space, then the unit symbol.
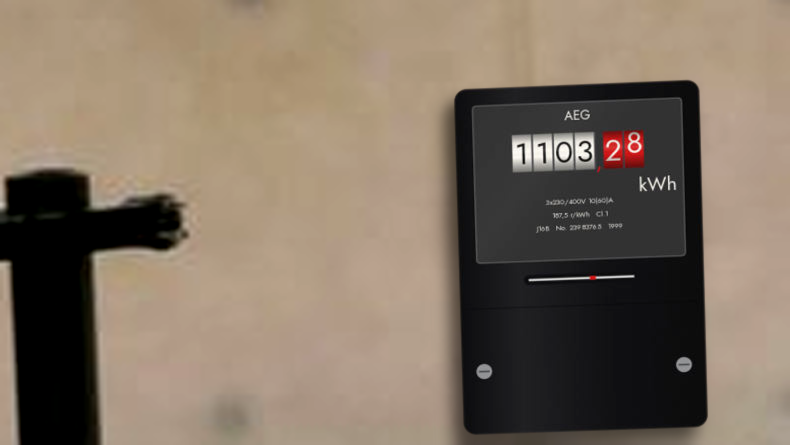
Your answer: 1103.28 kWh
